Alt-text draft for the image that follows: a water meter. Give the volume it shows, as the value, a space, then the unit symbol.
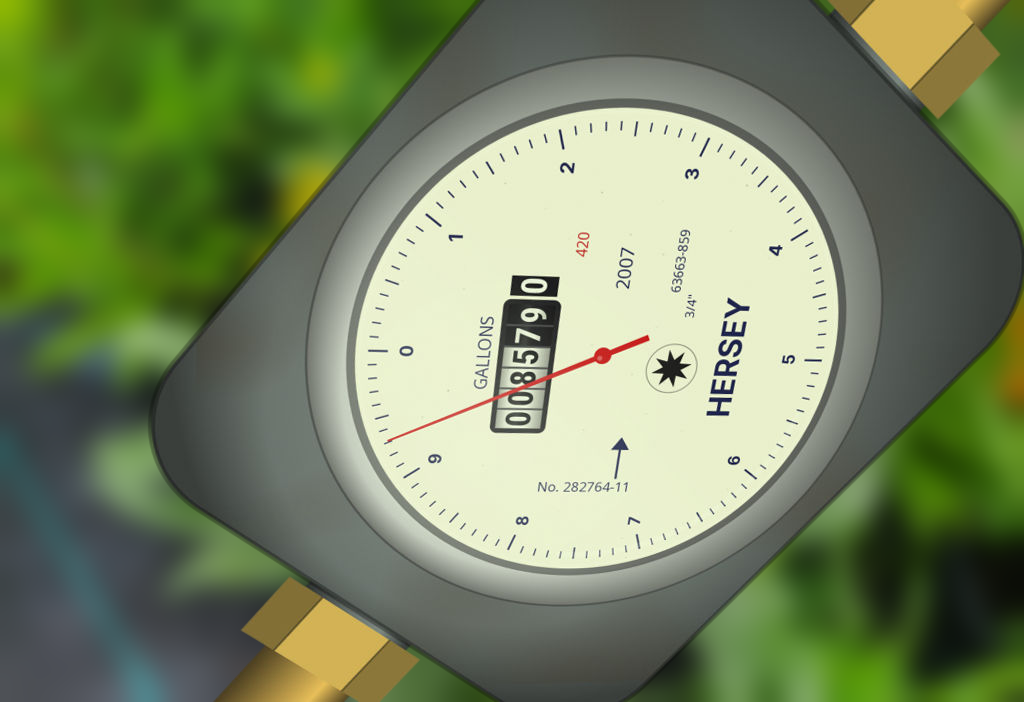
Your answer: 85789.3 gal
